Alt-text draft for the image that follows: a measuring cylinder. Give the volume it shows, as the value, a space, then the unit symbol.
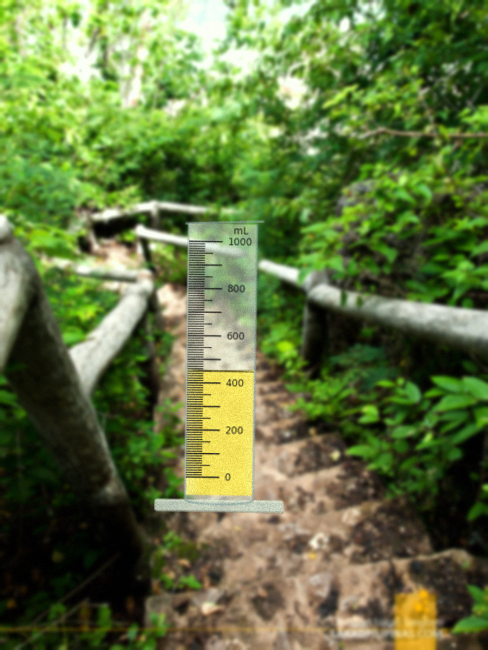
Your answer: 450 mL
